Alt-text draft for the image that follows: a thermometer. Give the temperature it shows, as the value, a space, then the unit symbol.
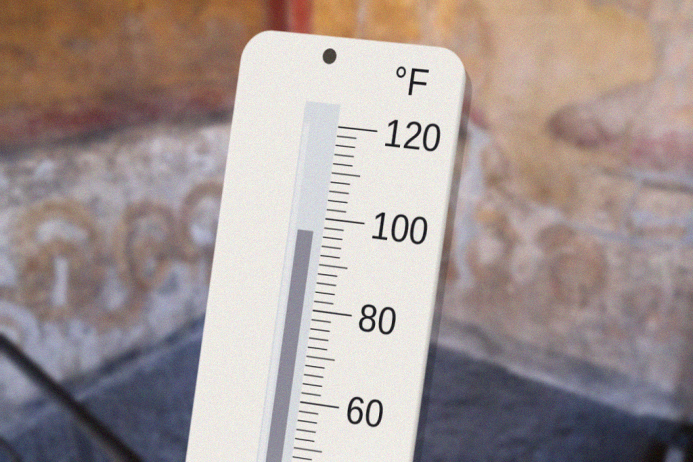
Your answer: 97 °F
